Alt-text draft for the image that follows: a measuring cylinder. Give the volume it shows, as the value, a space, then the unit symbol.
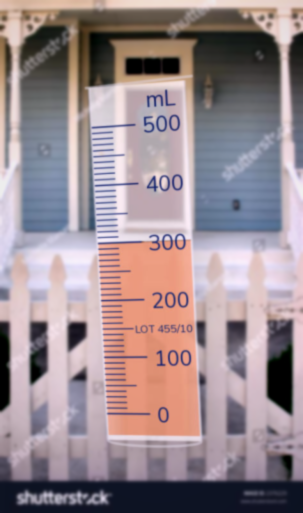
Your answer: 300 mL
